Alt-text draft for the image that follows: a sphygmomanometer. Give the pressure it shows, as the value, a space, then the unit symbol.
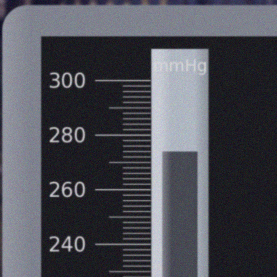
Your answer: 274 mmHg
